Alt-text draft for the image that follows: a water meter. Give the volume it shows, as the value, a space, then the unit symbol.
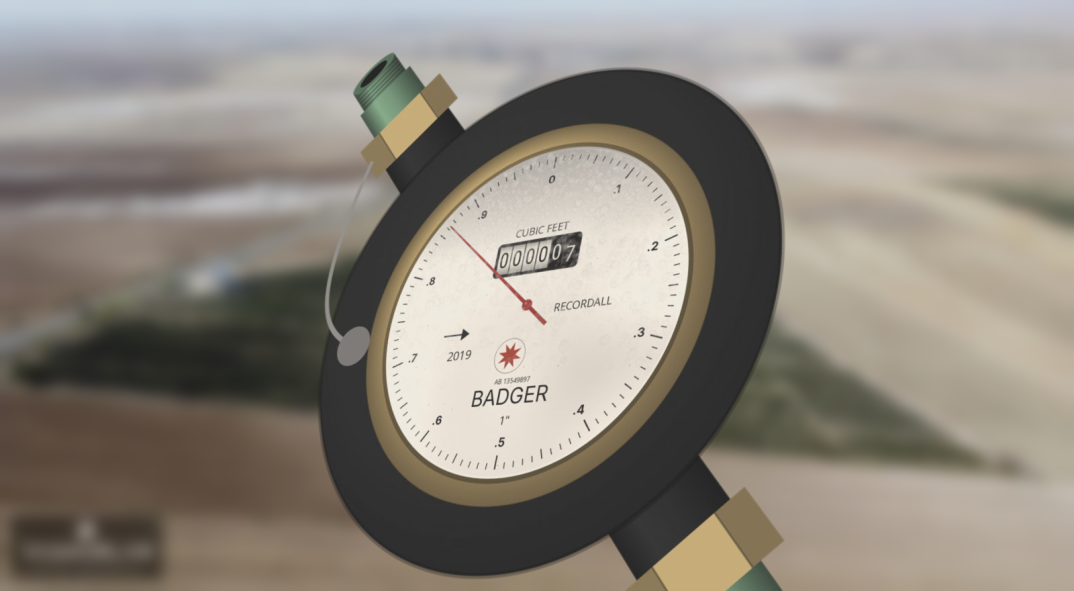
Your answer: 6.86 ft³
